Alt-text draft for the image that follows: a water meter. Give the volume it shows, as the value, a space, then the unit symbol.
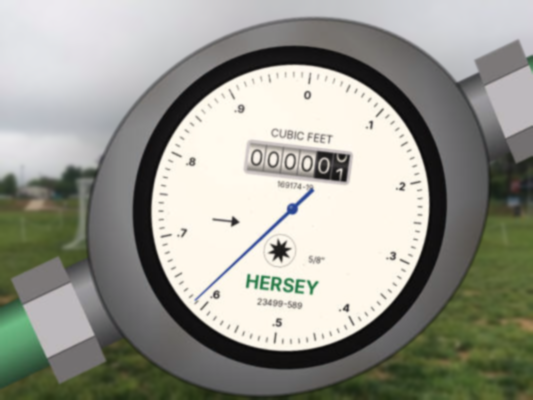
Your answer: 0.61 ft³
